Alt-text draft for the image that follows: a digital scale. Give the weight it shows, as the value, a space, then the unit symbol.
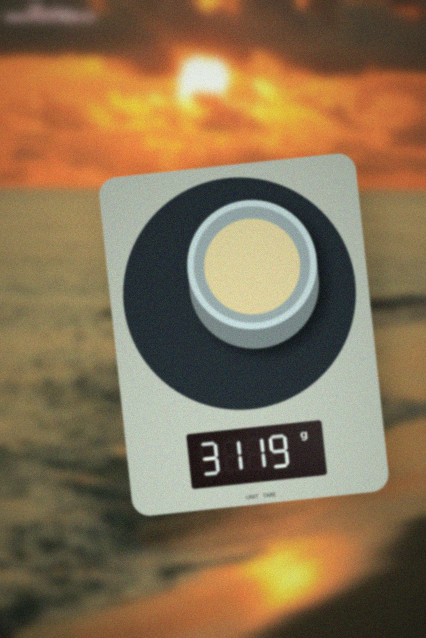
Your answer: 3119 g
